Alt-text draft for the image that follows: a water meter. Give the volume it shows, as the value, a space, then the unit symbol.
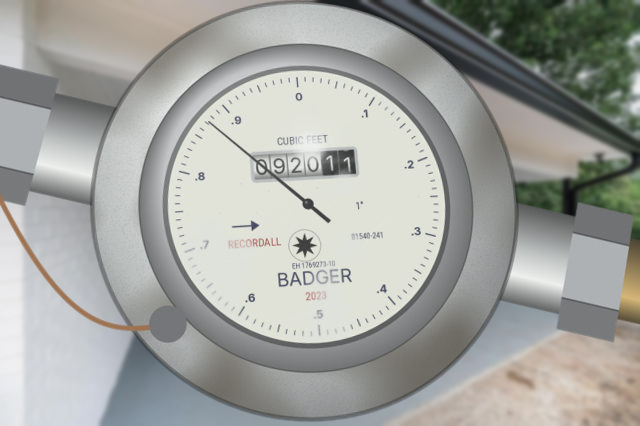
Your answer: 92010.87 ft³
